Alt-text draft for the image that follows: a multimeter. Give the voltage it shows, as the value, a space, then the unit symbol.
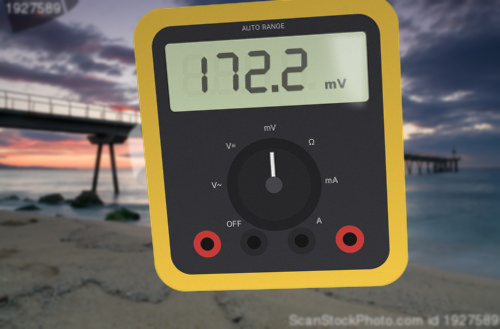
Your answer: 172.2 mV
